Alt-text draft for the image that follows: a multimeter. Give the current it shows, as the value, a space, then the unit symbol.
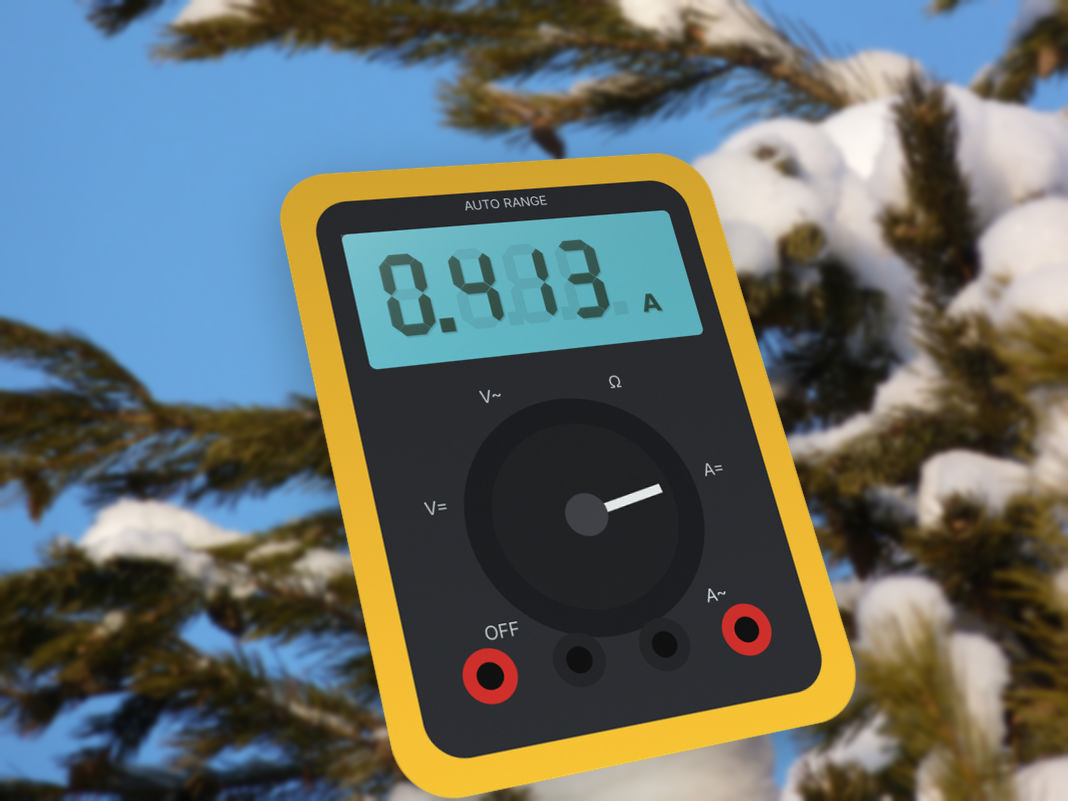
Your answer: 0.413 A
